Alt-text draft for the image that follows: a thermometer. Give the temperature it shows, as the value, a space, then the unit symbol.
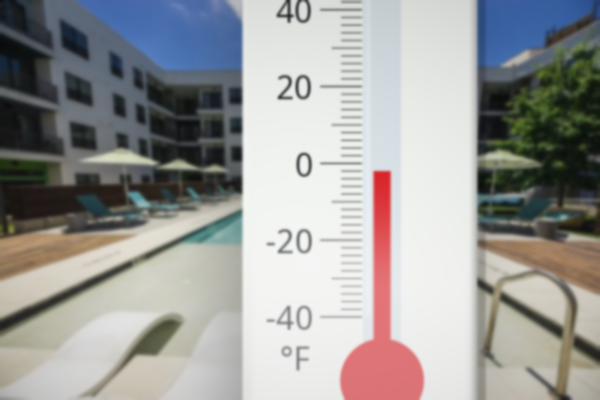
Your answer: -2 °F
